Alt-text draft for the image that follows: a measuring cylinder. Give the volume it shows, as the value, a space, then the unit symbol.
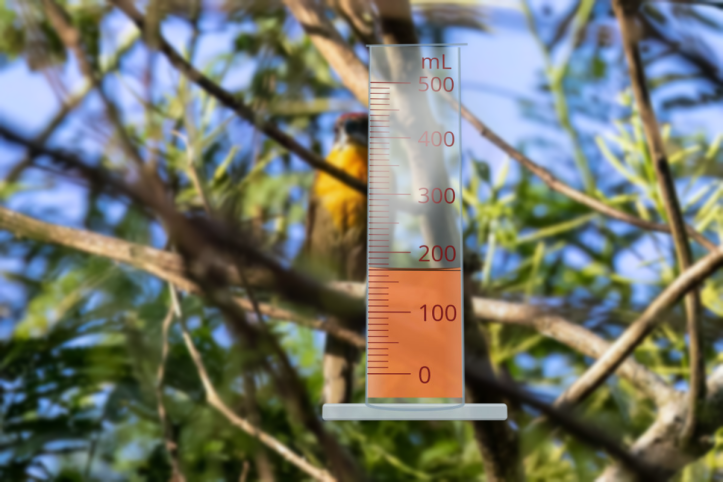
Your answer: 170 mL
